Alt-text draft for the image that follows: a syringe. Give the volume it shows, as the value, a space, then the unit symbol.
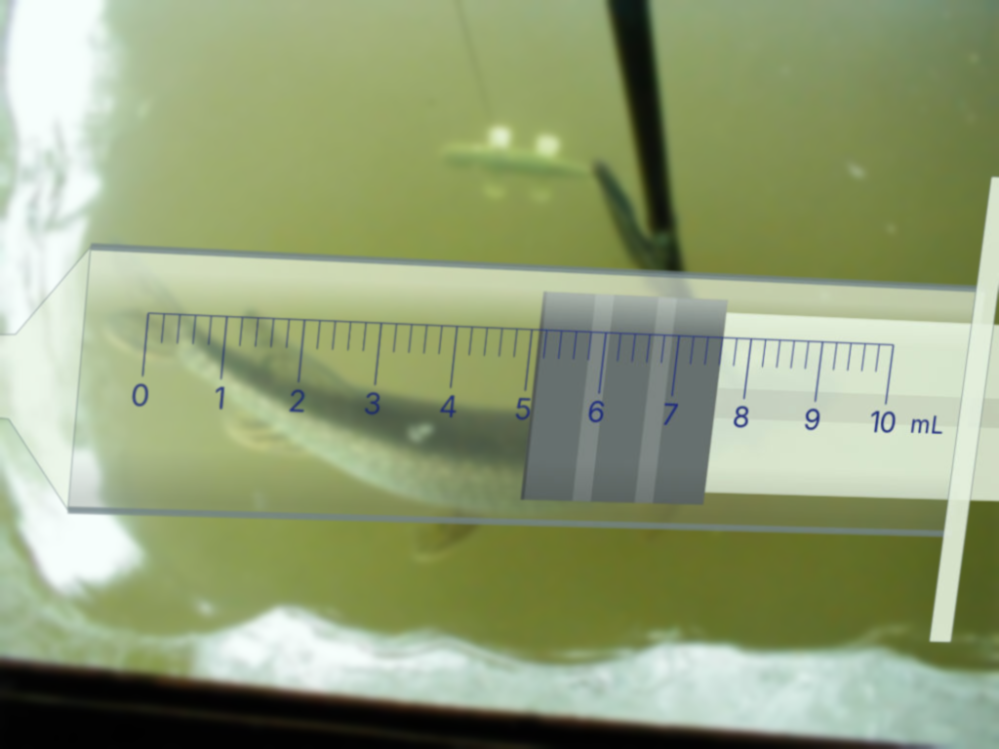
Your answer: 5.1 mL
